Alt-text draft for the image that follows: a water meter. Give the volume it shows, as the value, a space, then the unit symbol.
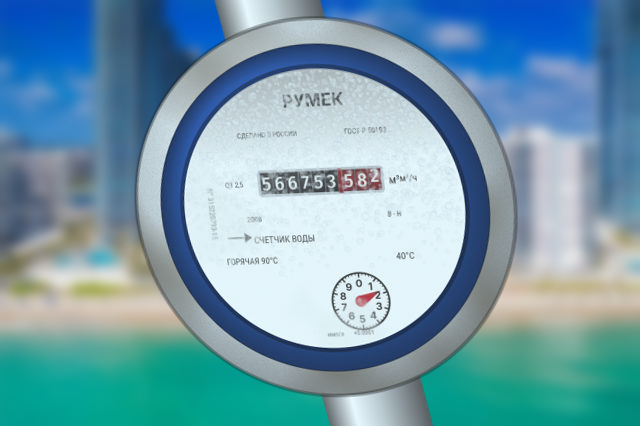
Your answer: 566753.5821 m³
